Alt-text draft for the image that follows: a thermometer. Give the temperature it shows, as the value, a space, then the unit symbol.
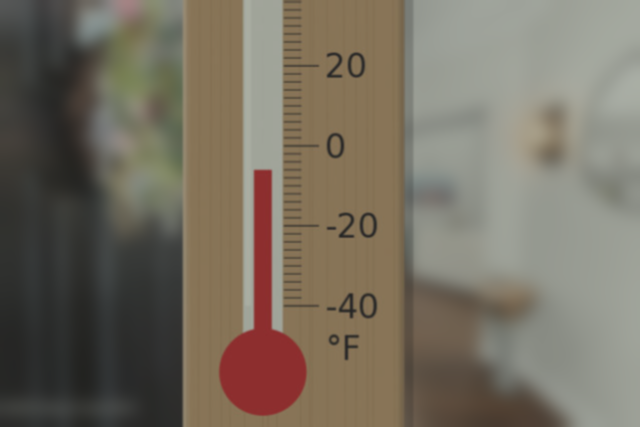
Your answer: -6 °F
